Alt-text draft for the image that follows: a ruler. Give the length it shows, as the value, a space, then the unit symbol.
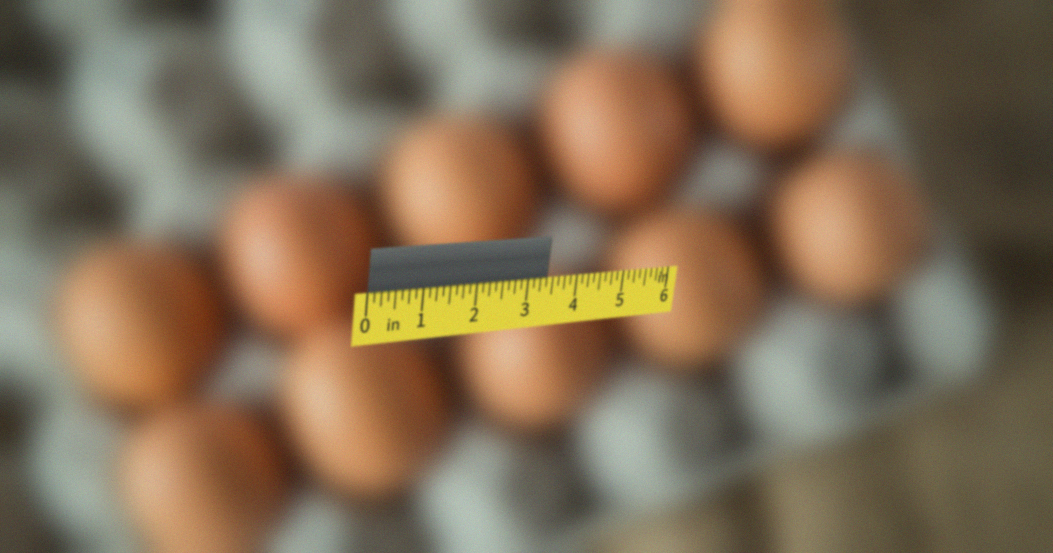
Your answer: 3.375 in
